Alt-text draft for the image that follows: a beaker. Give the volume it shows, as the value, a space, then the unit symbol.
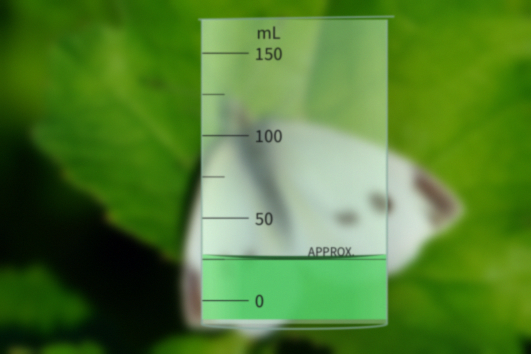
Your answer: 25 mL
